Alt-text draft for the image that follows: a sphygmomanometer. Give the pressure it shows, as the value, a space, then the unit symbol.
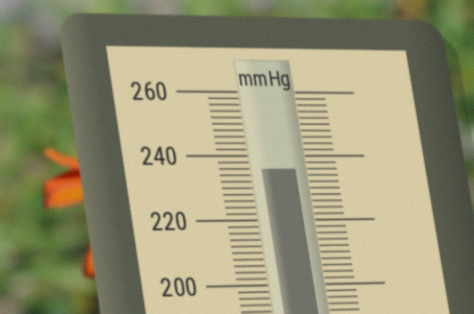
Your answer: 236 mmHg
